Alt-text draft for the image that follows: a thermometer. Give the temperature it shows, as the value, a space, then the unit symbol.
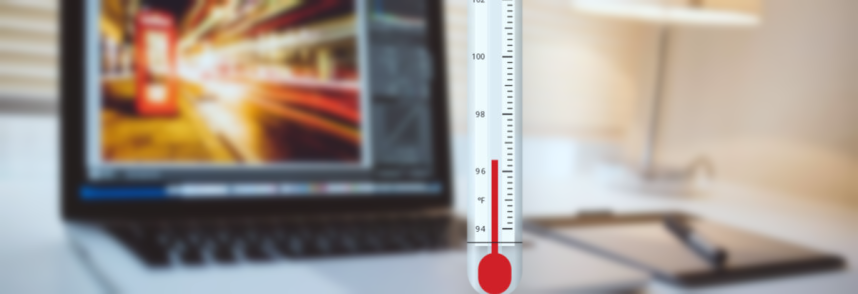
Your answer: 96.4 °F
